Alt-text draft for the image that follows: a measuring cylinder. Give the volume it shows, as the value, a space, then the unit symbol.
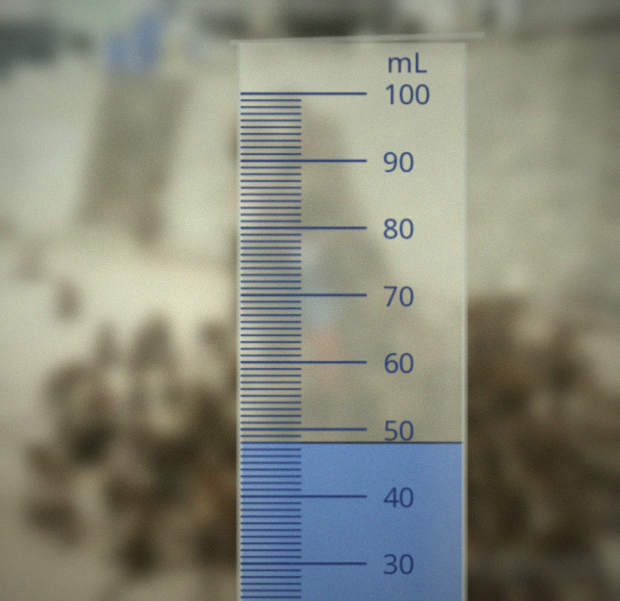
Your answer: 48 mL
